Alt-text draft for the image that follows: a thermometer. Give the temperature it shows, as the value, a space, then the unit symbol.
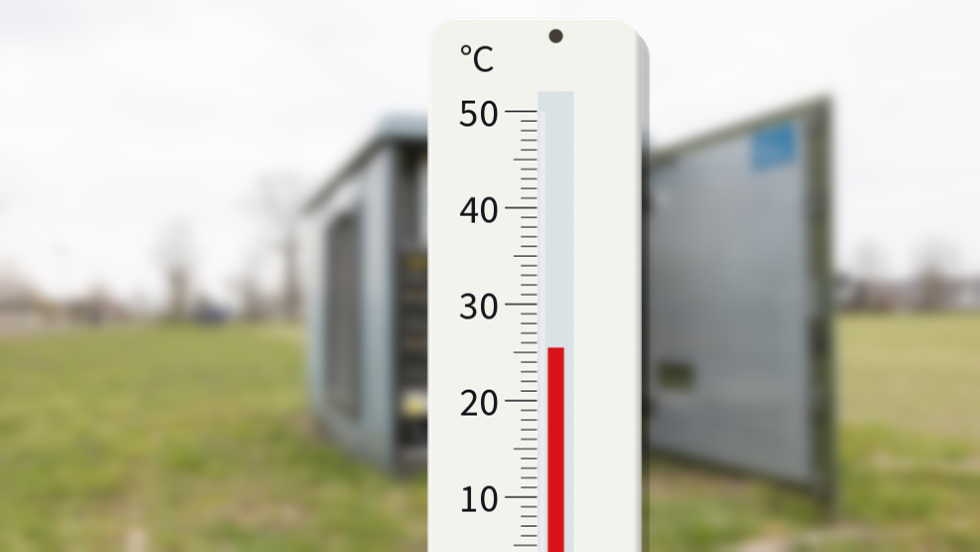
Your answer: 25.5 °C
